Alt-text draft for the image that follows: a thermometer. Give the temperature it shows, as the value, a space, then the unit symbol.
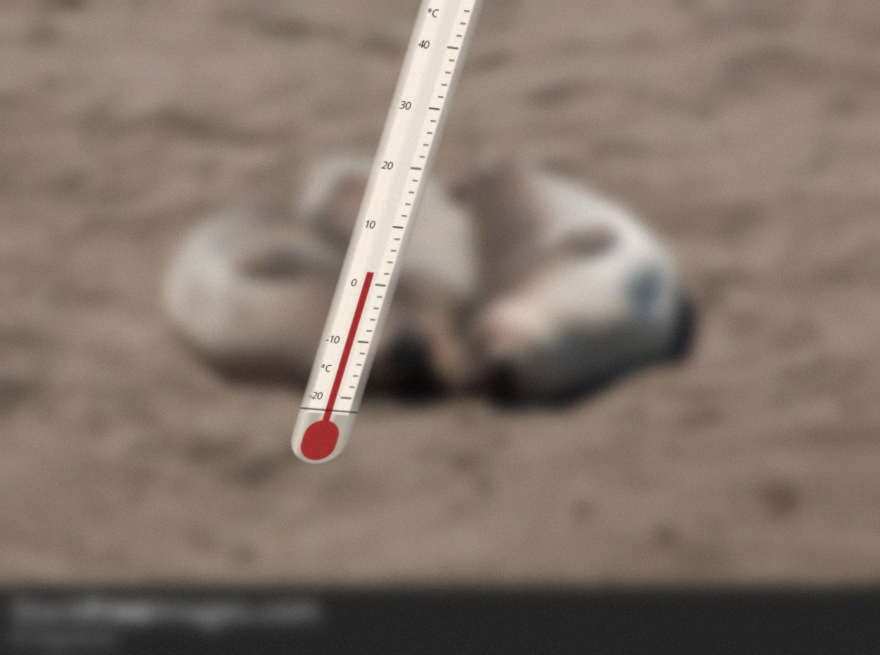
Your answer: 2 °C
